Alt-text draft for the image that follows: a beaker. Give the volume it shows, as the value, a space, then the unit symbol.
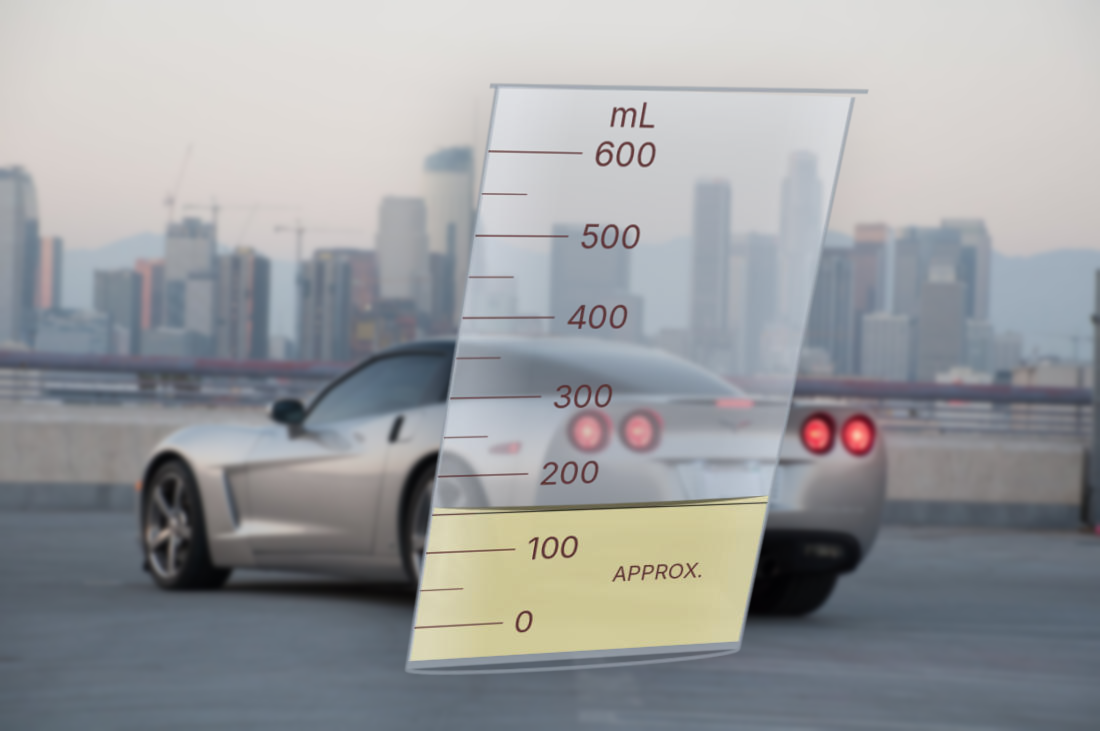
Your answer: 150 mL
